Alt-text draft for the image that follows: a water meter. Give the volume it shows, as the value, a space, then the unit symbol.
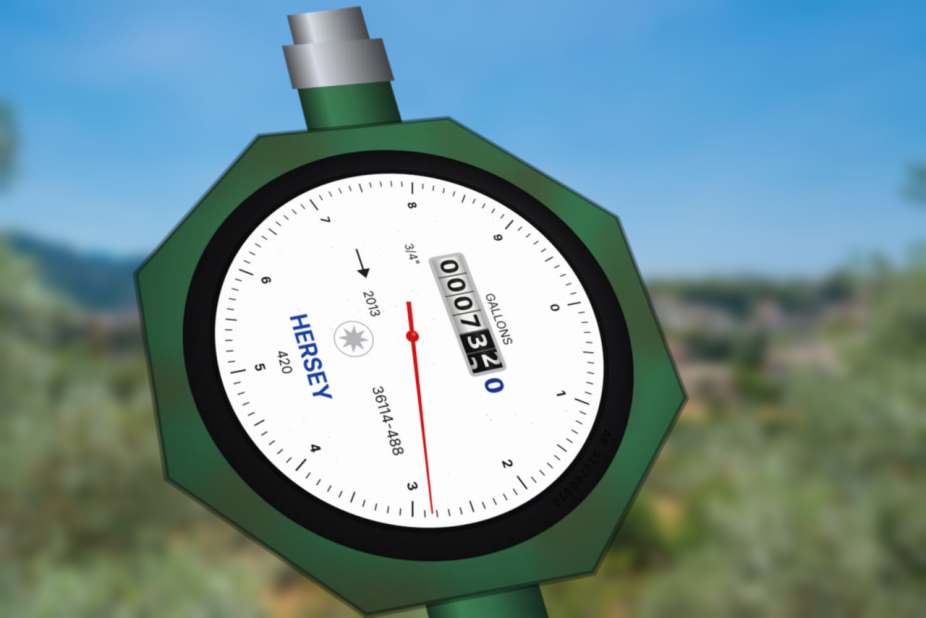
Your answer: 7322.8 gal
